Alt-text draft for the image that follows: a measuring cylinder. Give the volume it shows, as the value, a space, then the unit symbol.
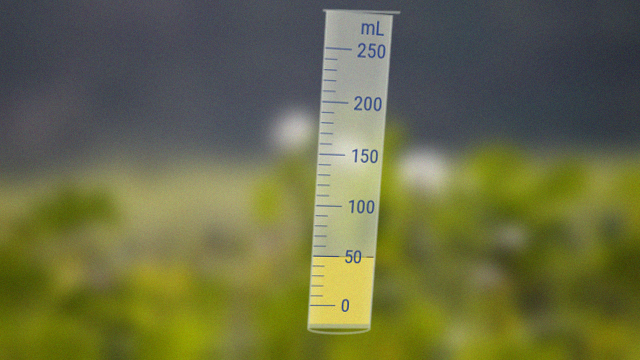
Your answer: 50 mL
